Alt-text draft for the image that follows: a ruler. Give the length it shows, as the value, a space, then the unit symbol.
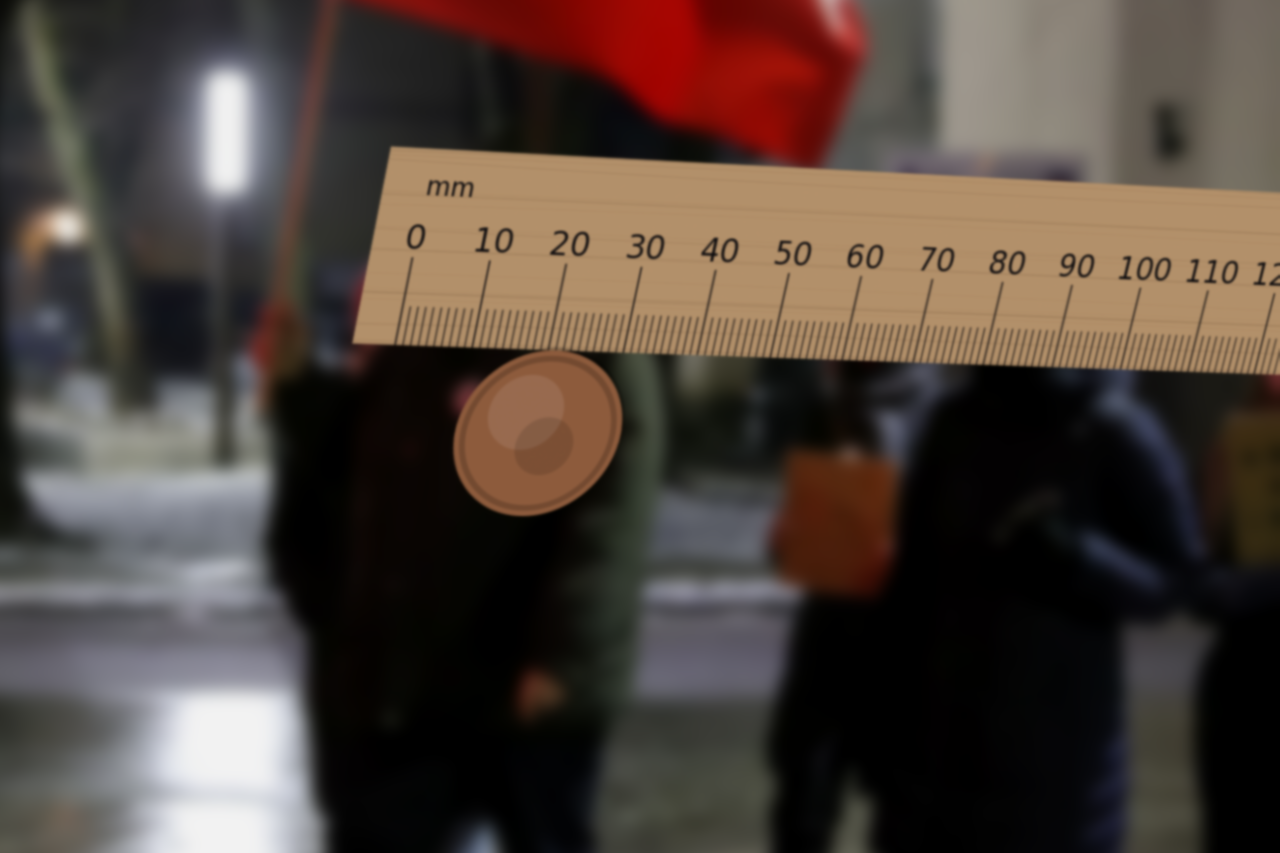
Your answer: 22 mm
